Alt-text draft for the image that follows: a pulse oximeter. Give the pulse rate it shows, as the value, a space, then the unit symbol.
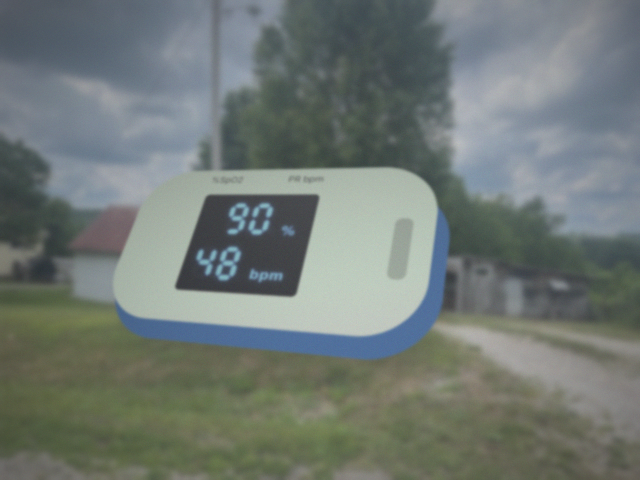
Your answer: 48 bpm
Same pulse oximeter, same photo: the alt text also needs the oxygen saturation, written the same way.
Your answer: 90 %
